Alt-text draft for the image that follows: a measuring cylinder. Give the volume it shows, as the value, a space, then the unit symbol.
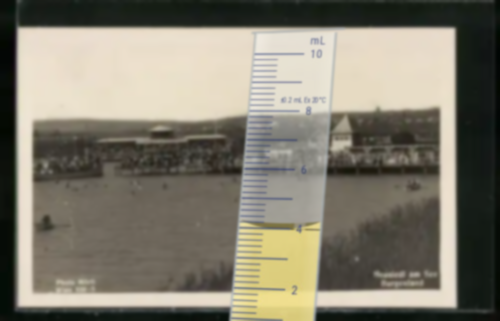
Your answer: 4 mL
